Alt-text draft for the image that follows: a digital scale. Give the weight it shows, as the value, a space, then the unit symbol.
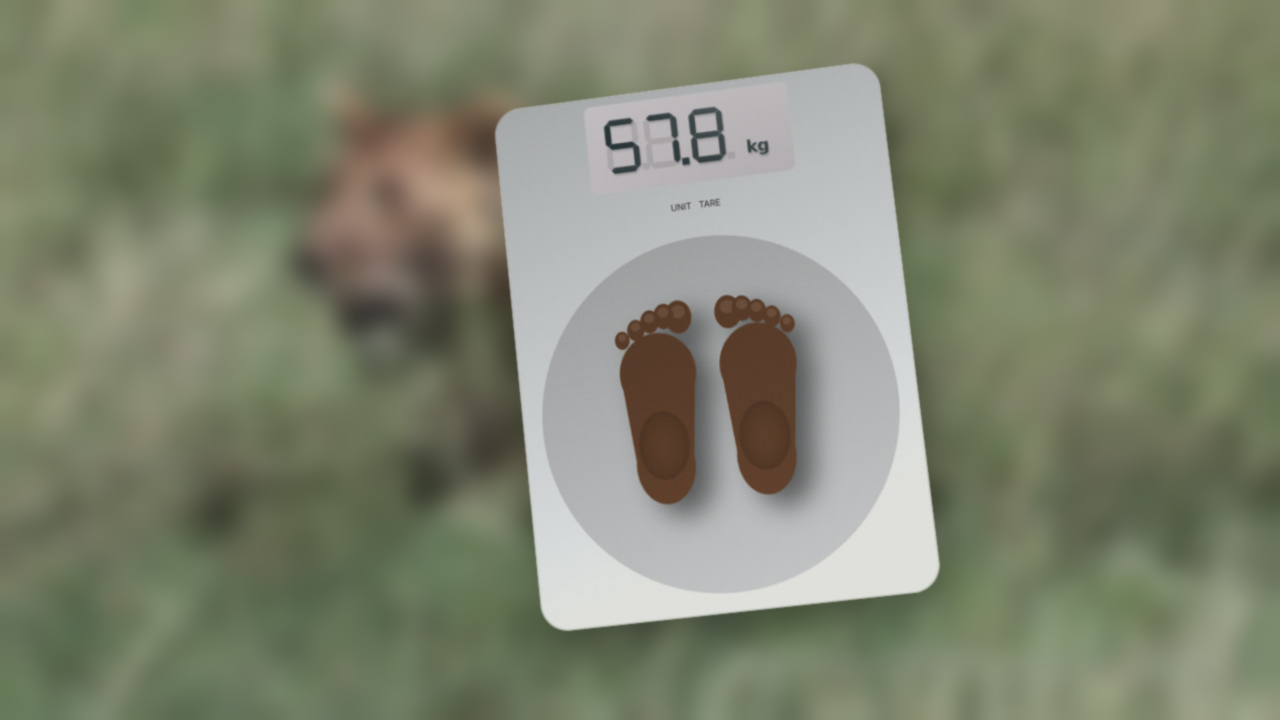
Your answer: 57.8 kg
